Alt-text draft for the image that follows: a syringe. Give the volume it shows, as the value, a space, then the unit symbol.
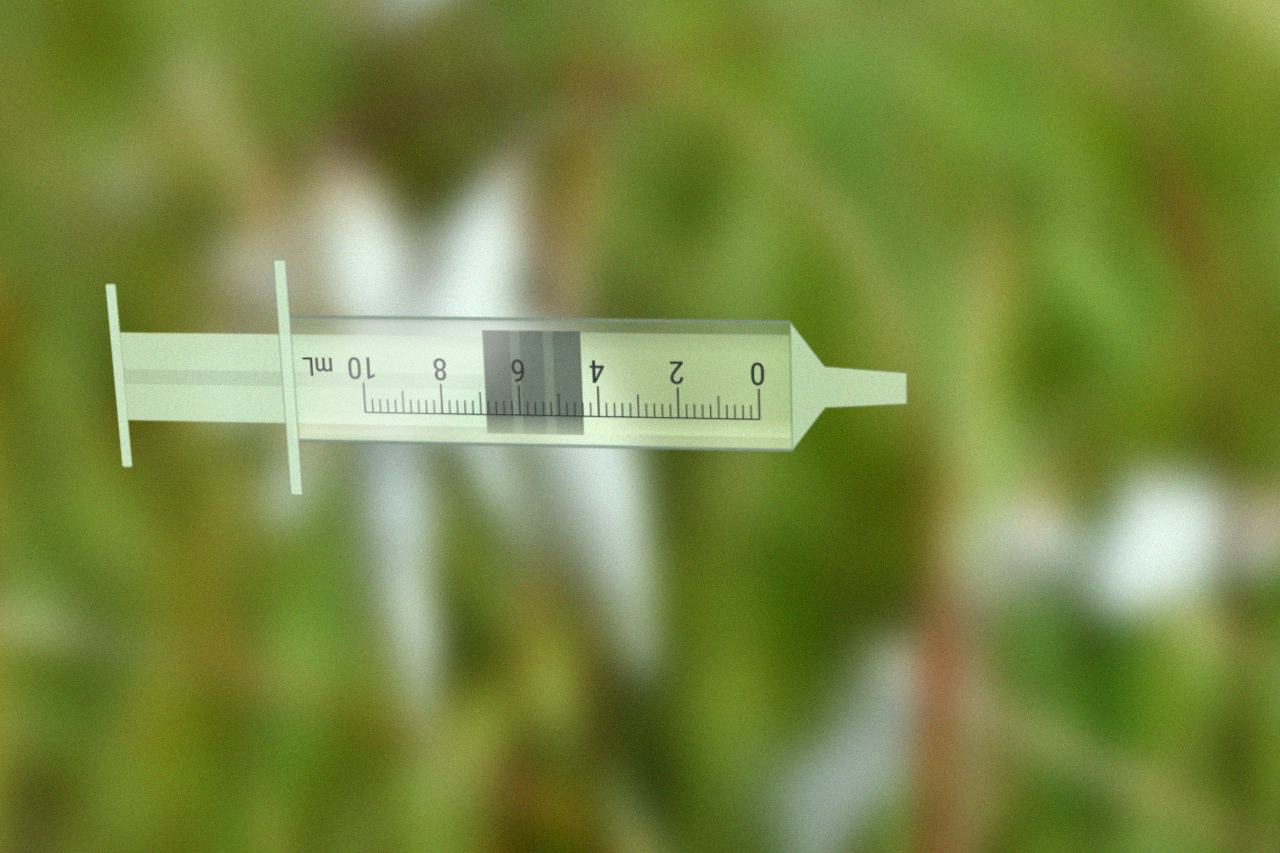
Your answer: 4.4 mL
